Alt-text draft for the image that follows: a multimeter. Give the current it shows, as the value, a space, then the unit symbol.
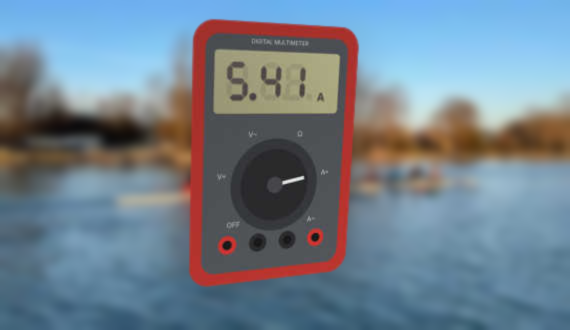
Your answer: 5.41 A
